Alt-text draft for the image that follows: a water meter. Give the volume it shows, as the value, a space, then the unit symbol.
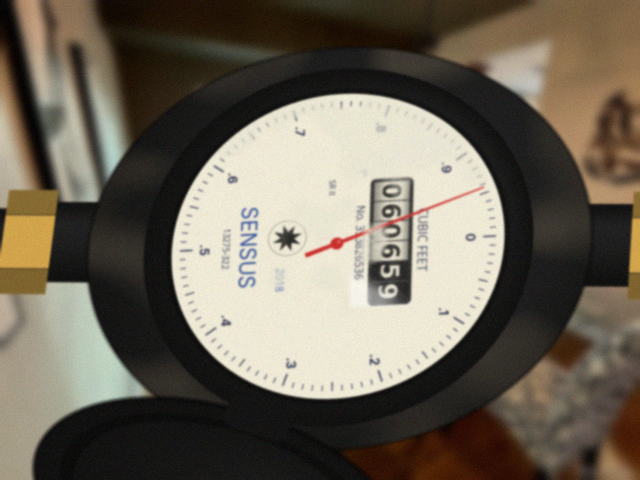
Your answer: 60658.94 ft³
